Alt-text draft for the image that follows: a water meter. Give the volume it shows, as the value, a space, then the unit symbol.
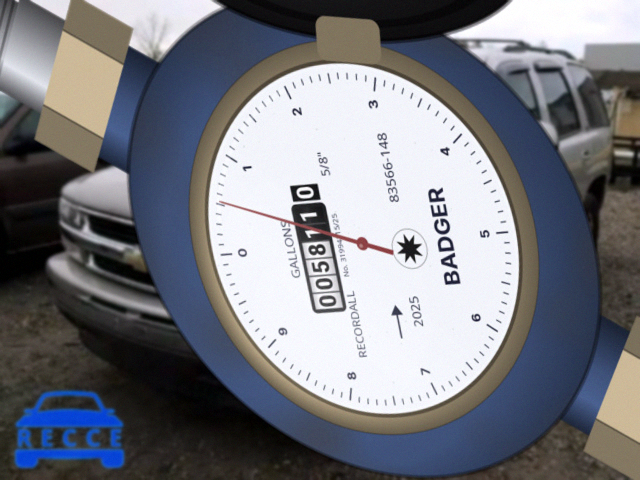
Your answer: 58110.5 gal
